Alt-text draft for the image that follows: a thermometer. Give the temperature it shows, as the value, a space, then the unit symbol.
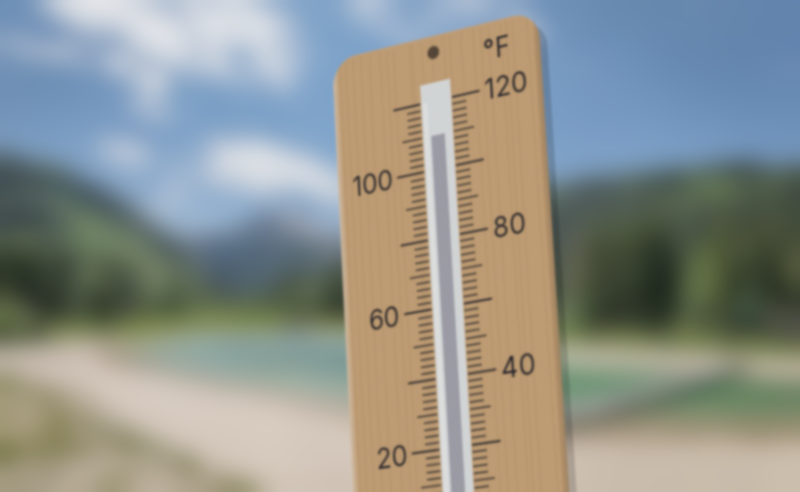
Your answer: 110 °F
